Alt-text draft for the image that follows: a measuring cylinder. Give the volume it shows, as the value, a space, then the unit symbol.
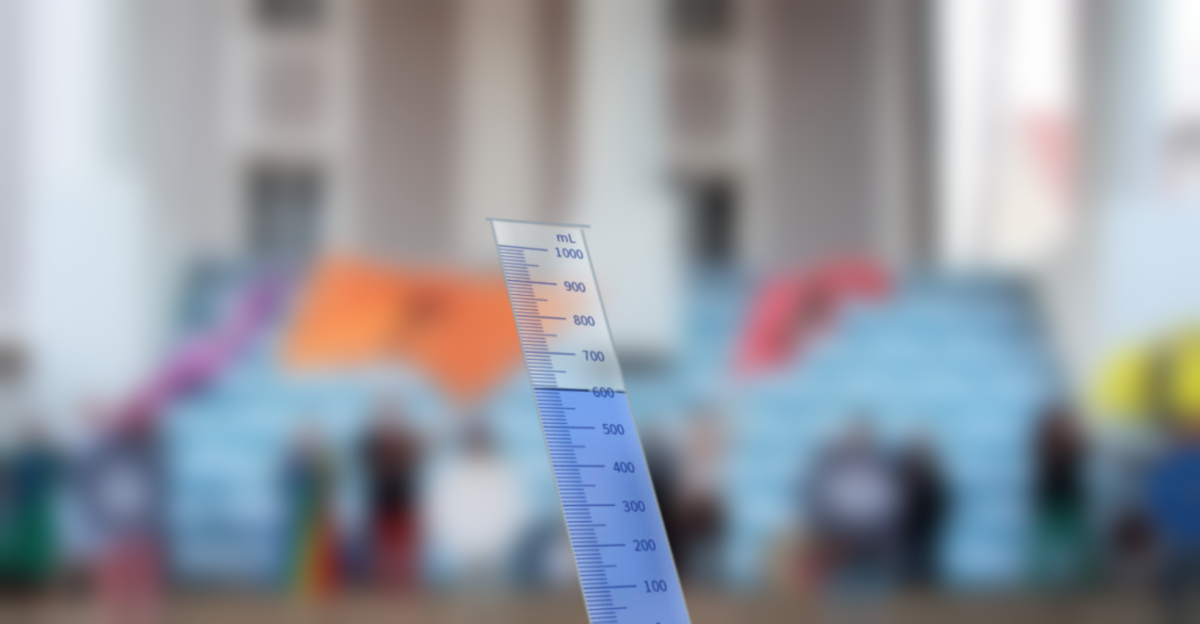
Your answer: 600 mL
